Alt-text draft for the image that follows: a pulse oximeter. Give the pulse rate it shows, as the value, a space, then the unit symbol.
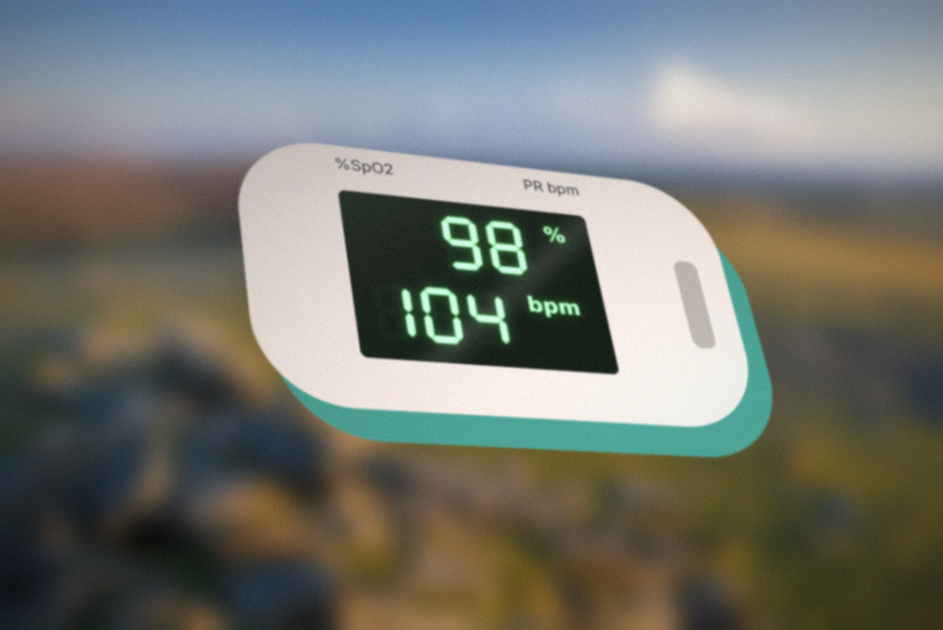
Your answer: 104 bpm
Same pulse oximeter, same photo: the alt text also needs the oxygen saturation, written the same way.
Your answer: 98 %
